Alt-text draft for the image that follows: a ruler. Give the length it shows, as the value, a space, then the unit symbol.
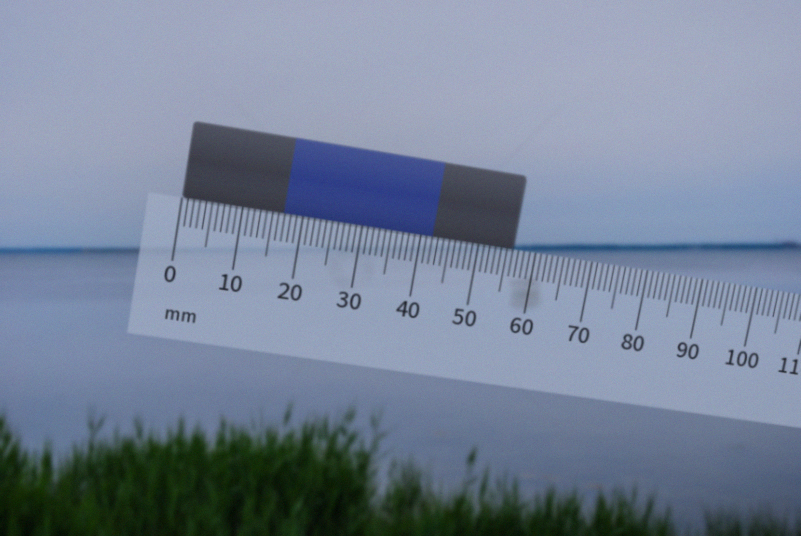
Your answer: 56 mm
